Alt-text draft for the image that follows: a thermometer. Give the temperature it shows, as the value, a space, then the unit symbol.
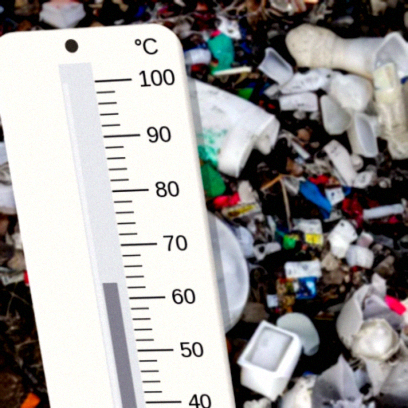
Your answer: 63 °C
